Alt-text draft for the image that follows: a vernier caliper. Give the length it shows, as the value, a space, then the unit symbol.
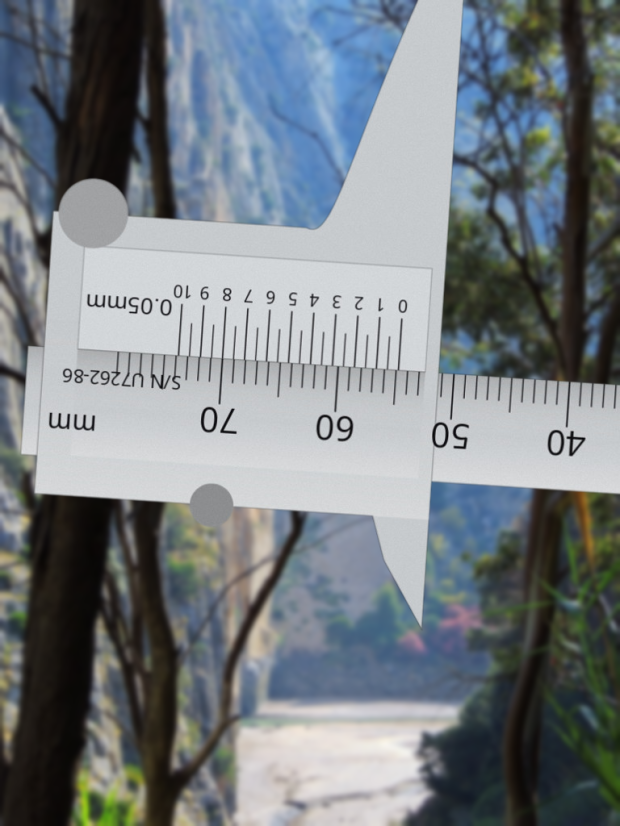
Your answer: 54.8 mm
